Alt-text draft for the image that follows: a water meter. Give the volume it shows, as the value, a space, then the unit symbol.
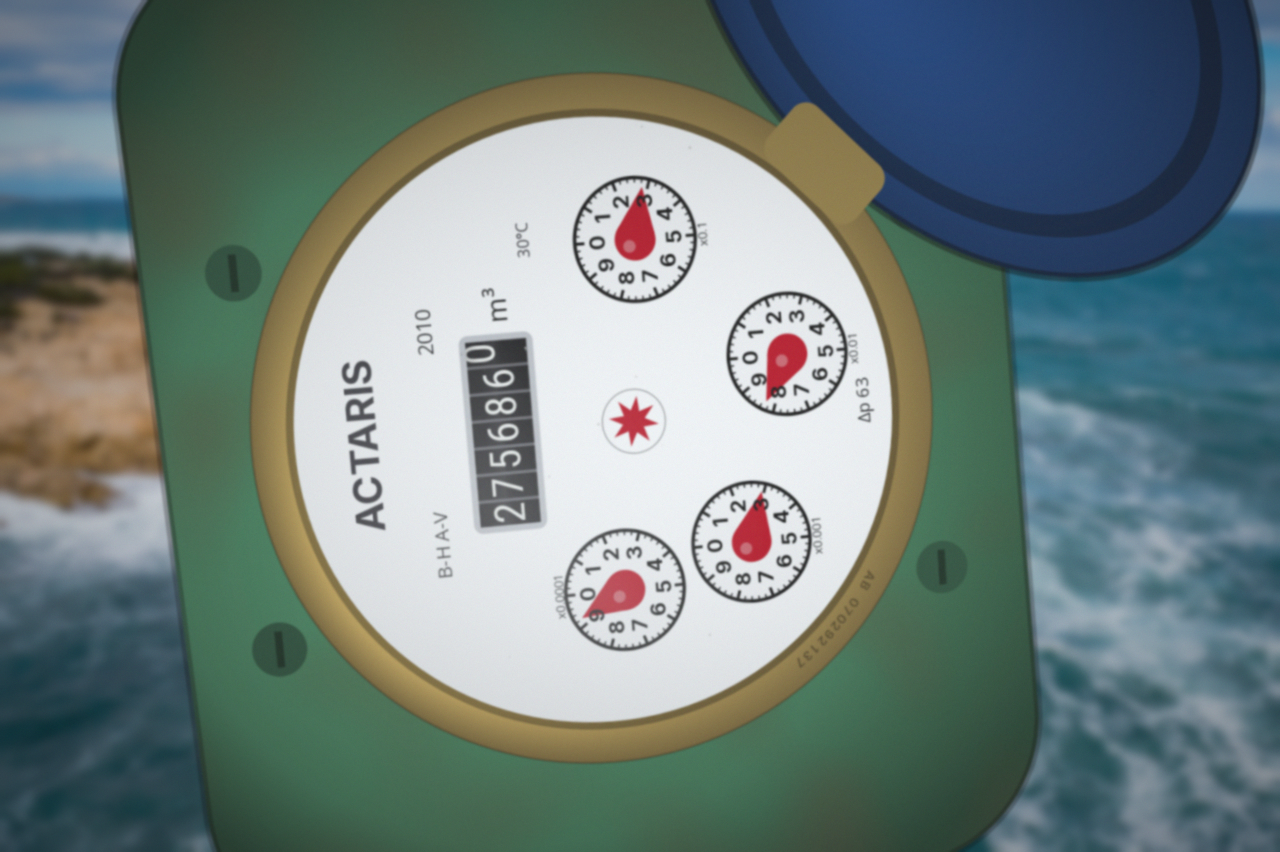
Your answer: 2756860.2829 m³
